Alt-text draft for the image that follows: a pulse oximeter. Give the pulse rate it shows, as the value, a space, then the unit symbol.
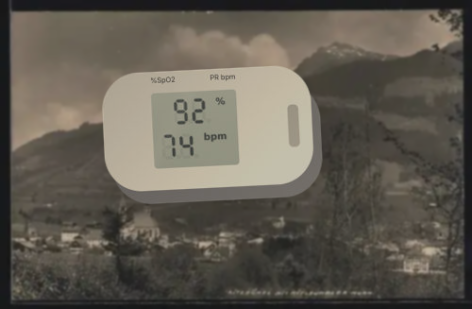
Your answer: 74 bpm
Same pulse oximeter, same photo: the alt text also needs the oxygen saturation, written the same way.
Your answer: 92 %
